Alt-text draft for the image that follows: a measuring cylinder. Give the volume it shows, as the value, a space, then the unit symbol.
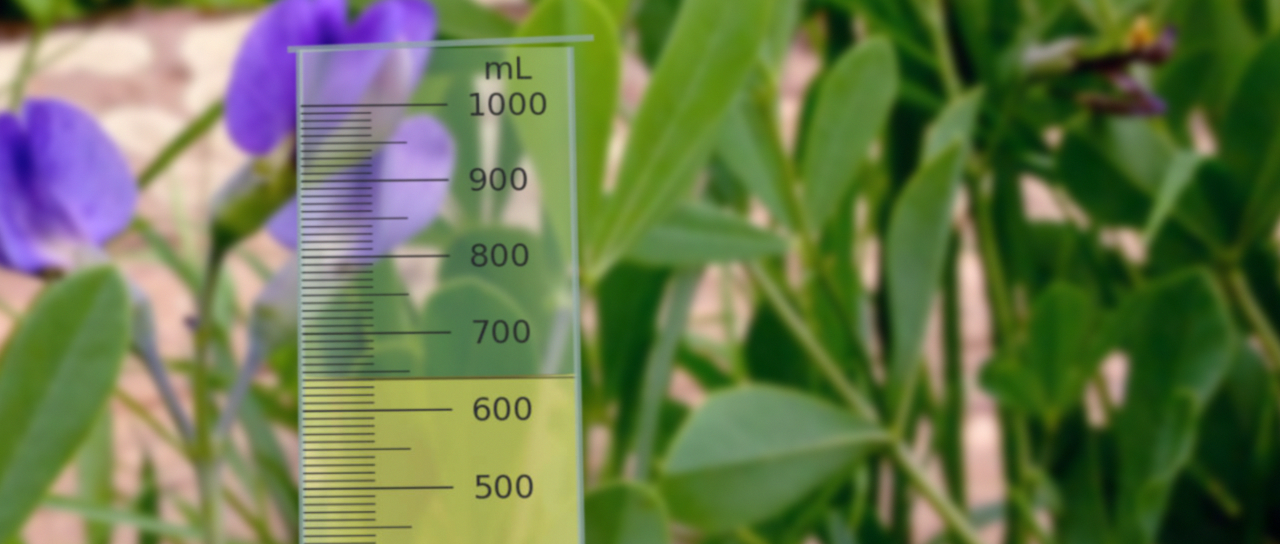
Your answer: 640 mL
